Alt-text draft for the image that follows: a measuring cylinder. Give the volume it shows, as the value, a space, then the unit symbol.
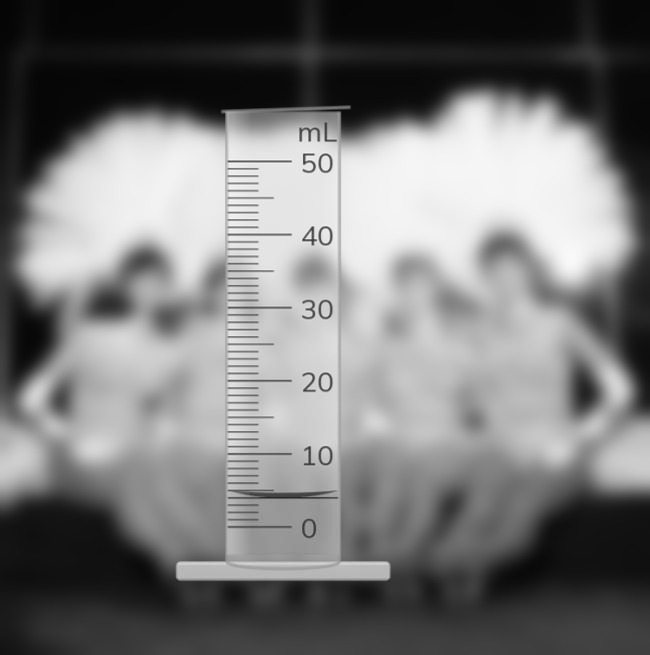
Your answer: 4 mL
